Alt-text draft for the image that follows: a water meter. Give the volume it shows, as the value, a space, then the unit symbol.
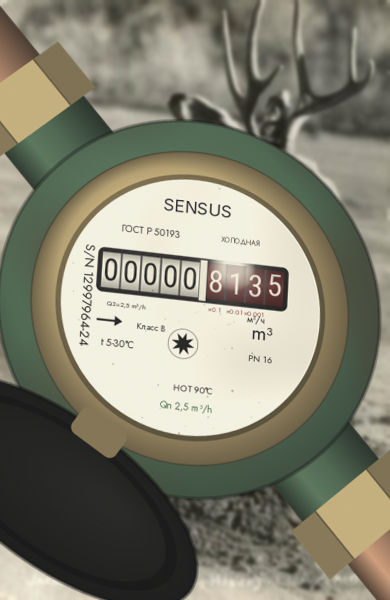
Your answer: 0.8135 m³
